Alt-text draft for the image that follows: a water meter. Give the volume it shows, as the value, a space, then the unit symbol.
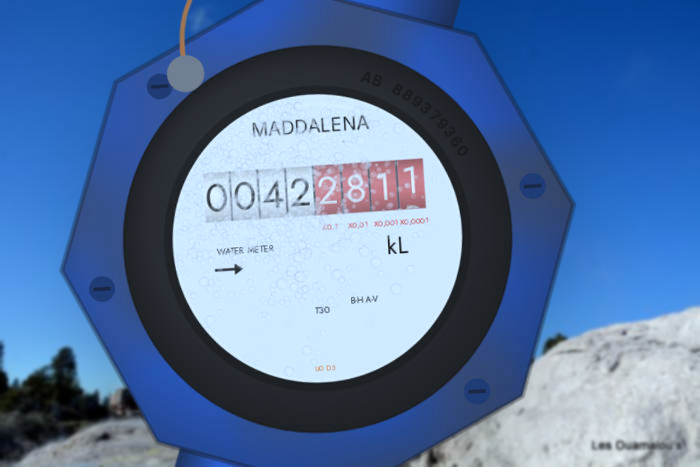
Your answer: 42.2811 kL
